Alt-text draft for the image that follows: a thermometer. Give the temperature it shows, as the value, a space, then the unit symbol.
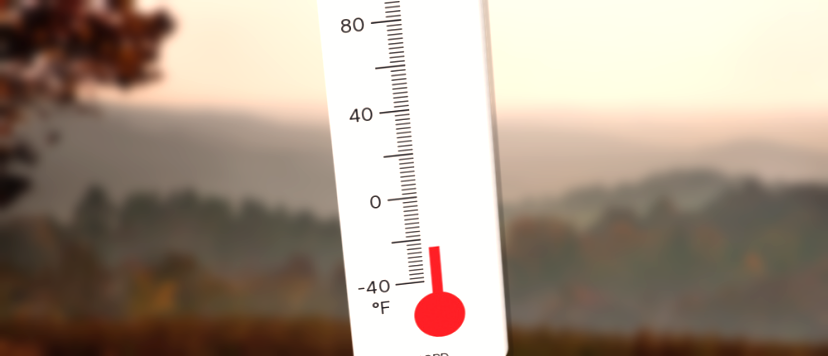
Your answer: -24 °F
